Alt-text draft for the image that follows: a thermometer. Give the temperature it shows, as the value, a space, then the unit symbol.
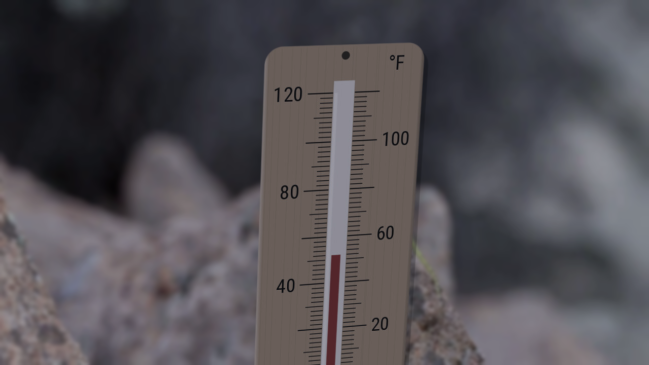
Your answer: 52 °F
